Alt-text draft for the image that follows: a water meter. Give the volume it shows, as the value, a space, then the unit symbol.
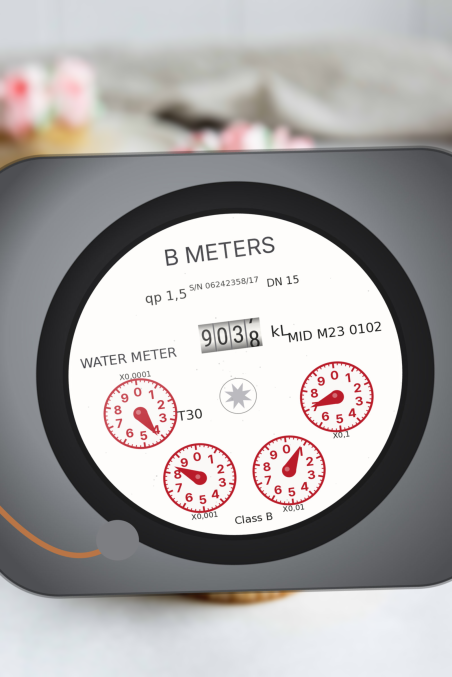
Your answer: 9037.7084 kL
